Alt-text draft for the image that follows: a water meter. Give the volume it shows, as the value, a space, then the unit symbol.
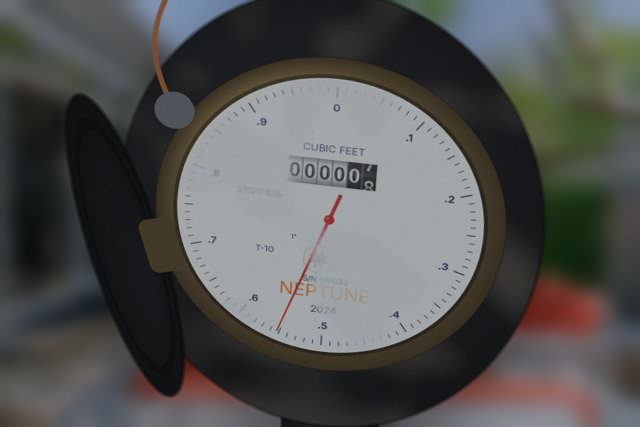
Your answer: 7.55 ft³
